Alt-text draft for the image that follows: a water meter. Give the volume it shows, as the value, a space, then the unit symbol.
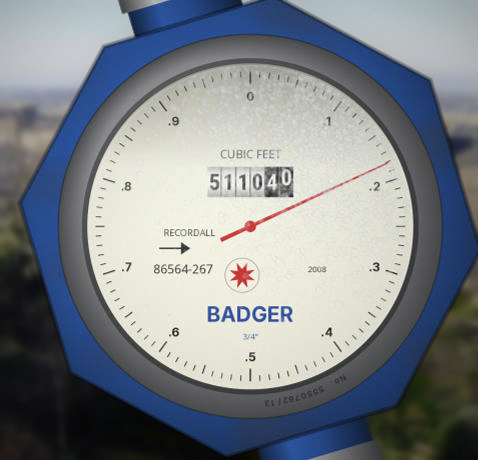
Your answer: 511040.18 ft³
